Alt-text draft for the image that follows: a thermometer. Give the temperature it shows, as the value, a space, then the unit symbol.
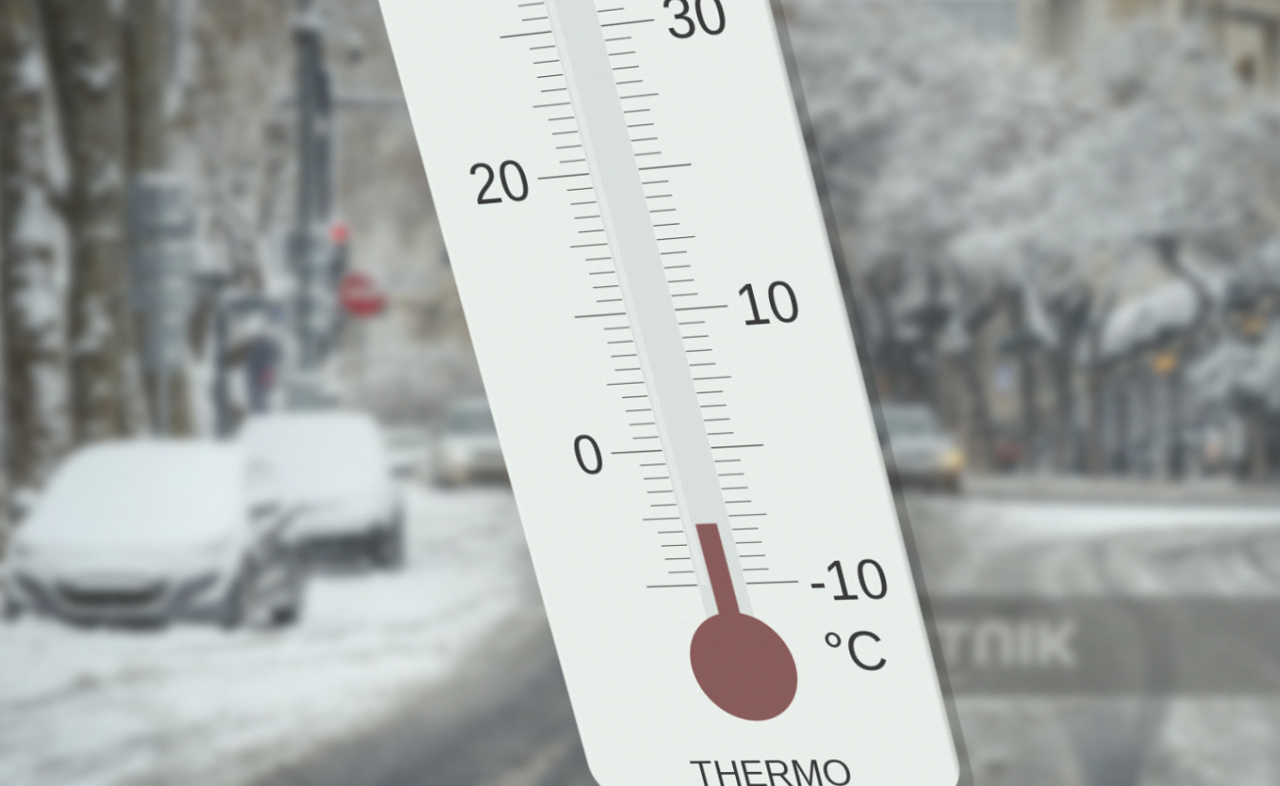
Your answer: -5.5 °C
